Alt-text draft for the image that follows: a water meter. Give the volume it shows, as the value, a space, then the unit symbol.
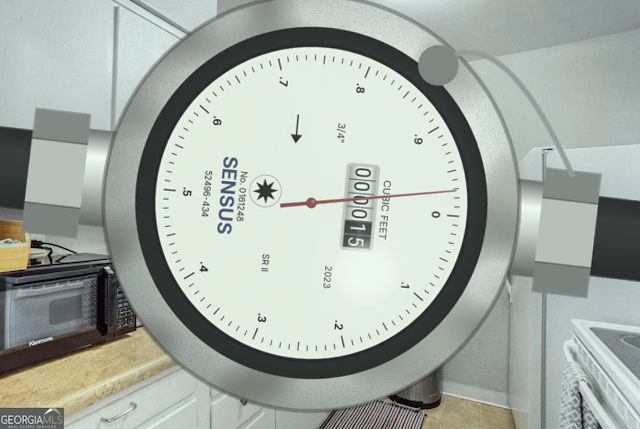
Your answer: 14.97 ft³
